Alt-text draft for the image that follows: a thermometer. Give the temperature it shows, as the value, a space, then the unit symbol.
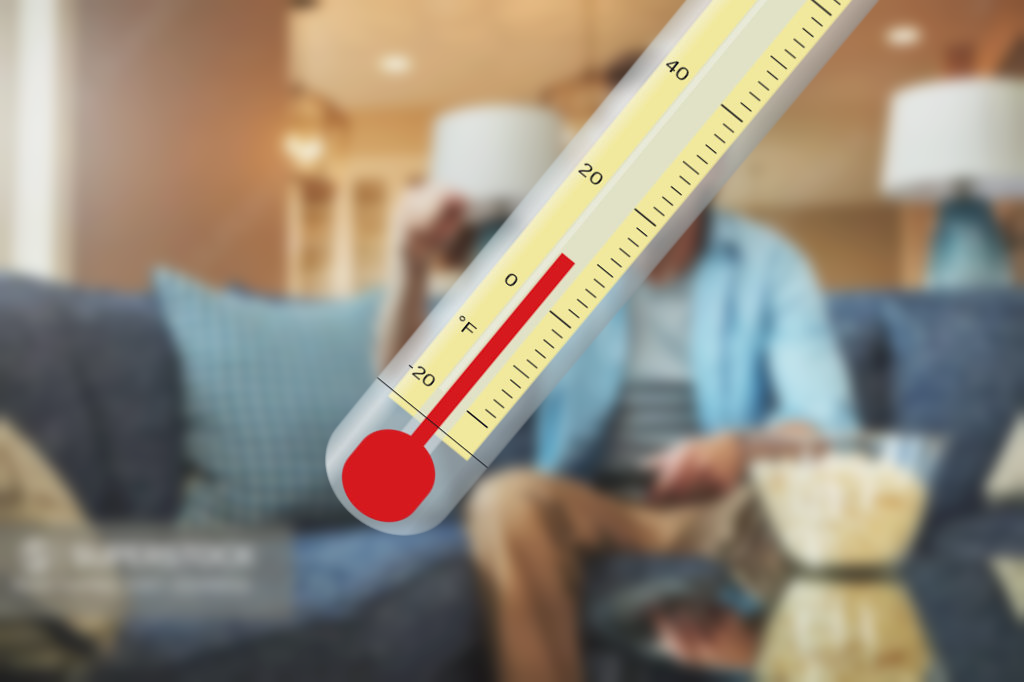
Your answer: 8 °F
